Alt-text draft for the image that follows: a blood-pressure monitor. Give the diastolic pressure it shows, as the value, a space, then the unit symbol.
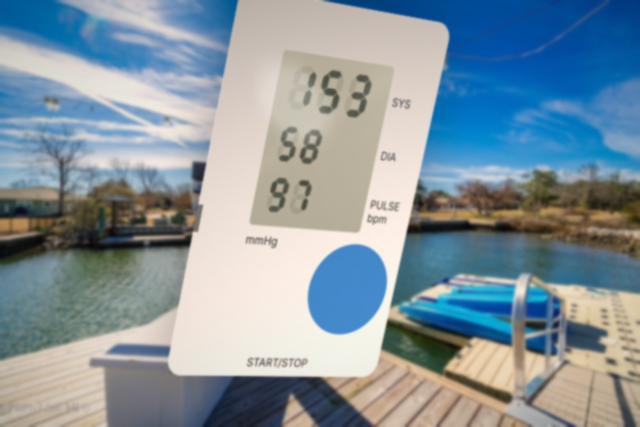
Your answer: 58 mmHg
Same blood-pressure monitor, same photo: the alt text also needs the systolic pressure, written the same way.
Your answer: 153 mmHg
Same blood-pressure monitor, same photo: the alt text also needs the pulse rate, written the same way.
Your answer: 97 bpm
